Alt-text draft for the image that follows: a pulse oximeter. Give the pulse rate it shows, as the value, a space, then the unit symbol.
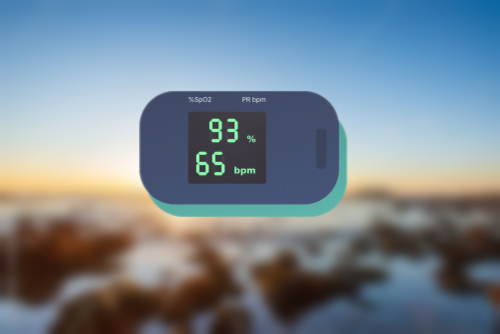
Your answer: 65 bpm
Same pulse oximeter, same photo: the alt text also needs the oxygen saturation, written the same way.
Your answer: 93 %
